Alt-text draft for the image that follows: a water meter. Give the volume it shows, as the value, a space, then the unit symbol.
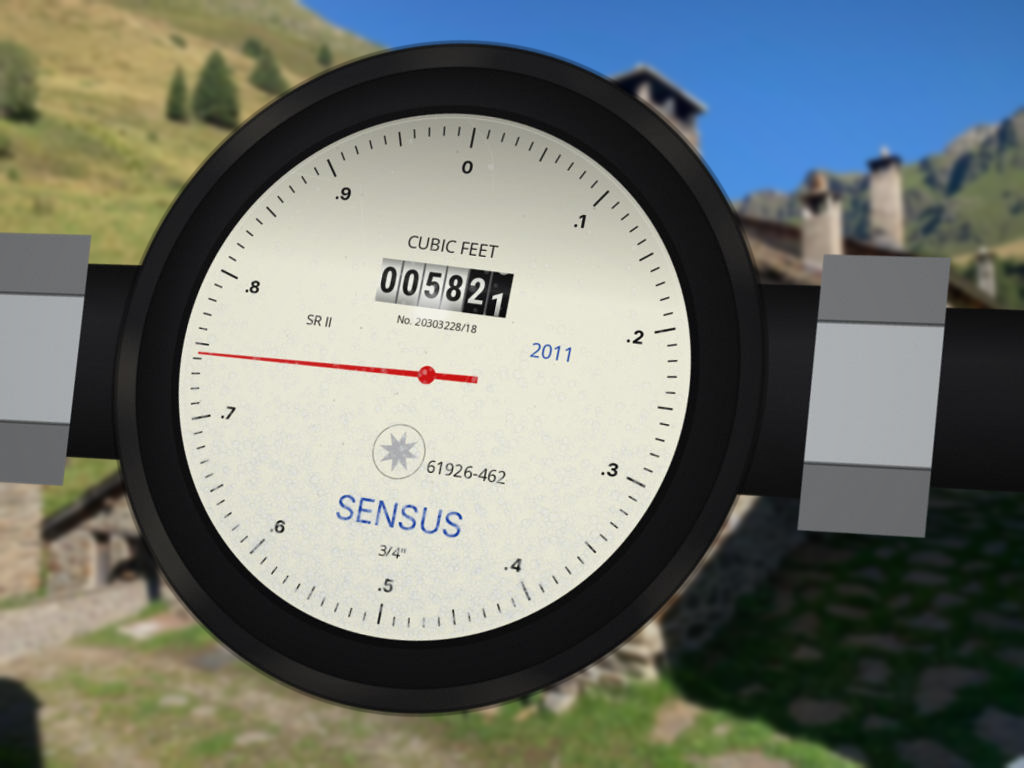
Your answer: 5820.74 ft³
